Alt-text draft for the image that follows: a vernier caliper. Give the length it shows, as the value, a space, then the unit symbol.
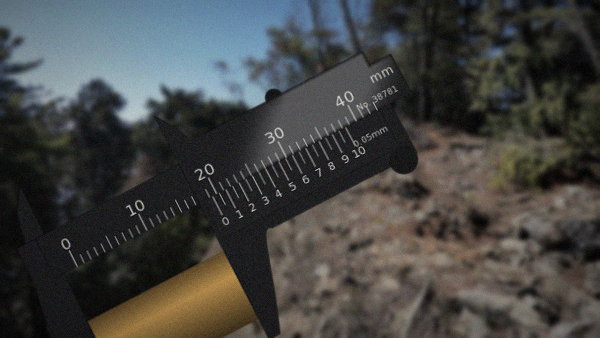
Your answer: 19.4 mm
